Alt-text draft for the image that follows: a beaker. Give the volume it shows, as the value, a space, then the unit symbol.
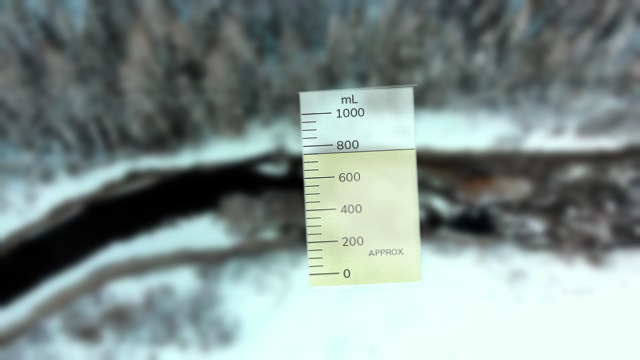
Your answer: 750 mL
